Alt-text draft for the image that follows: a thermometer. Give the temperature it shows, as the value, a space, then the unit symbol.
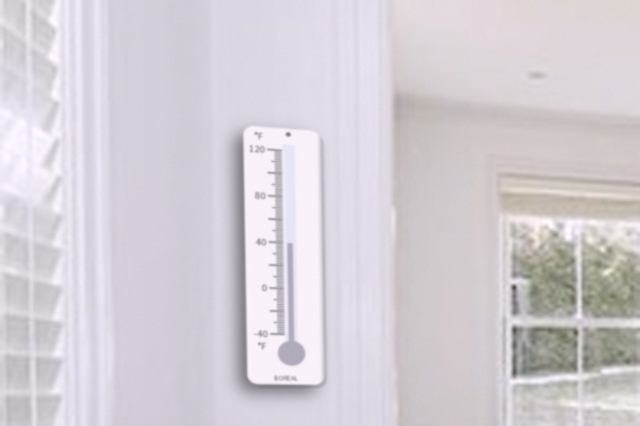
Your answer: 40 °F
